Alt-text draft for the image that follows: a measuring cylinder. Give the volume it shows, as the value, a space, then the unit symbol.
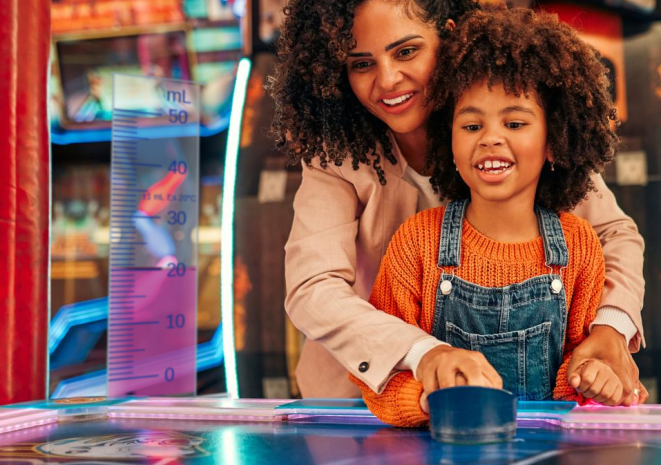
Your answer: 20 mL
